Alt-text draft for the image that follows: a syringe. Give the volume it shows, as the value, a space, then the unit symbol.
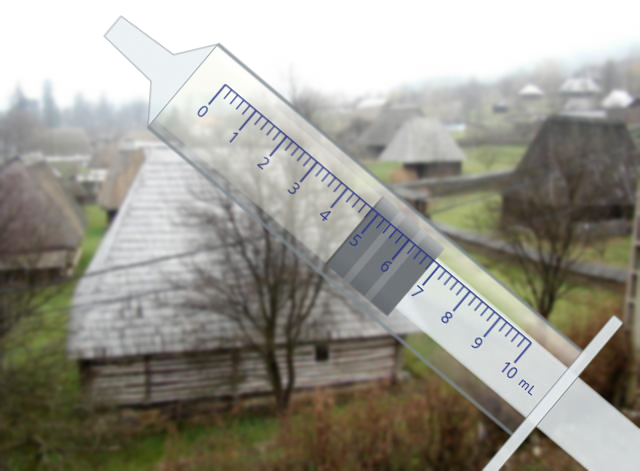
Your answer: 4.8 mL
